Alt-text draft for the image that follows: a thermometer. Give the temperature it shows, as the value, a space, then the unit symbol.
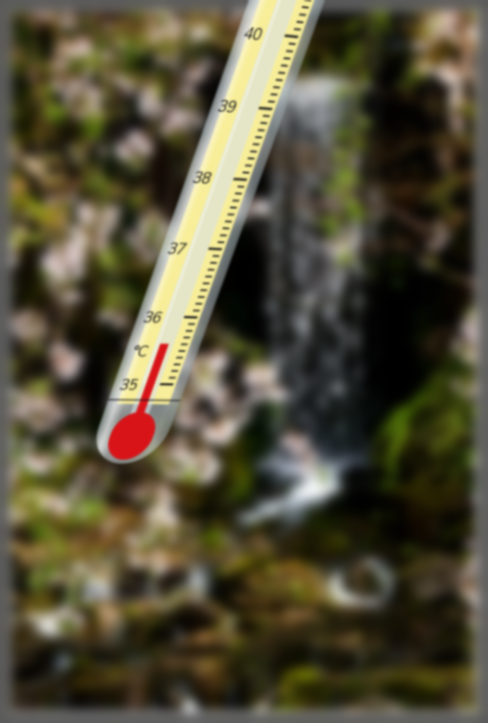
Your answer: 35.6 °C
